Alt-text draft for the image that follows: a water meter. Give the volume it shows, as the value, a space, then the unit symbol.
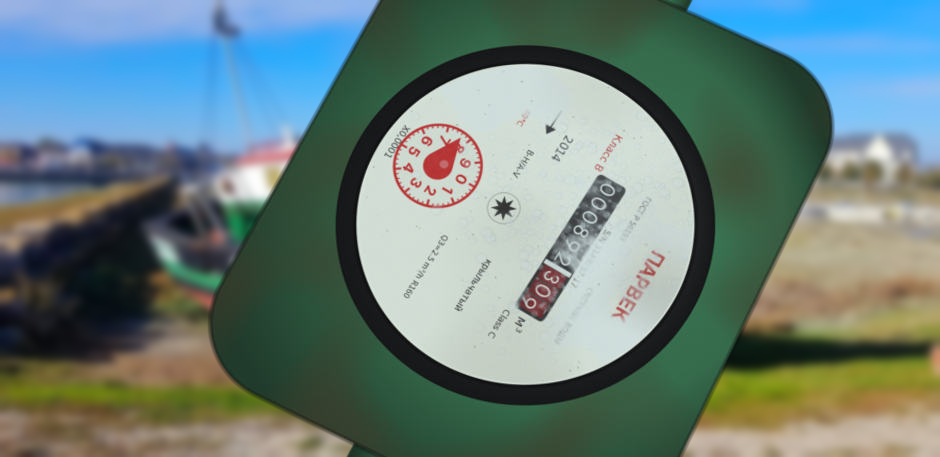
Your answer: 892.3087 m³
